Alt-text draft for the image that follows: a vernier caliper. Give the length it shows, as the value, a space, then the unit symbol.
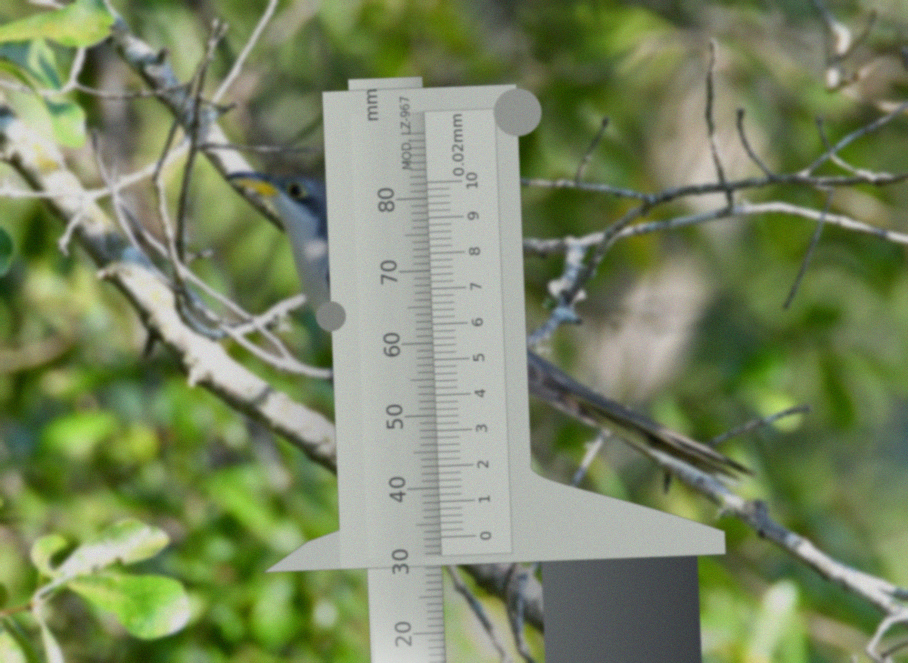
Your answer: 33.2 mm
